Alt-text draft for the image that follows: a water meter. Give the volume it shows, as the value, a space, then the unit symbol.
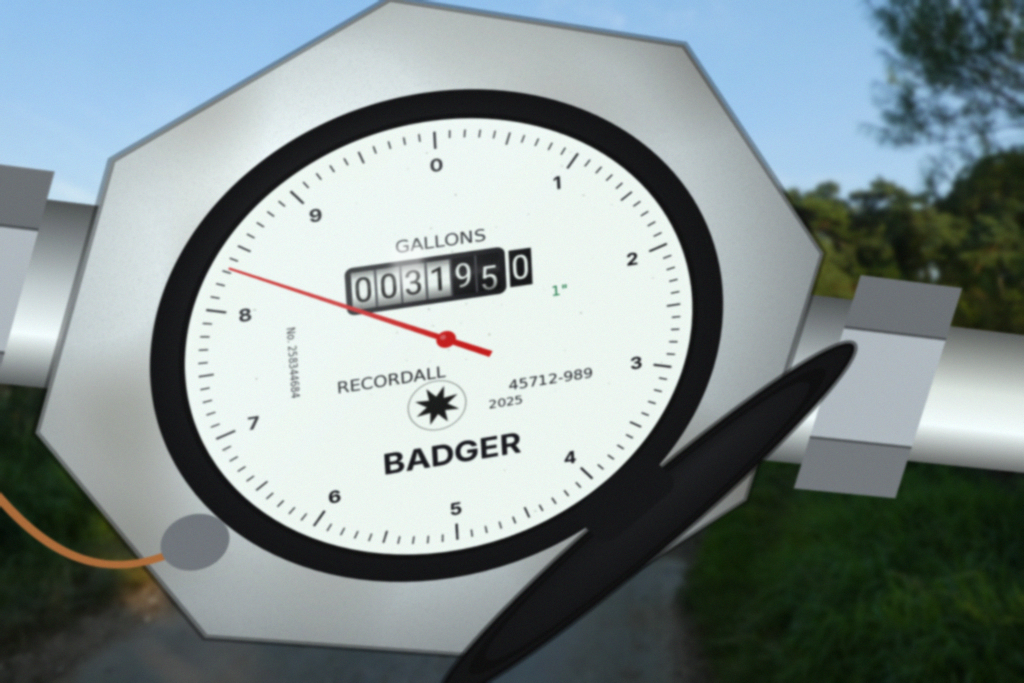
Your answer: 31948.3 gal
